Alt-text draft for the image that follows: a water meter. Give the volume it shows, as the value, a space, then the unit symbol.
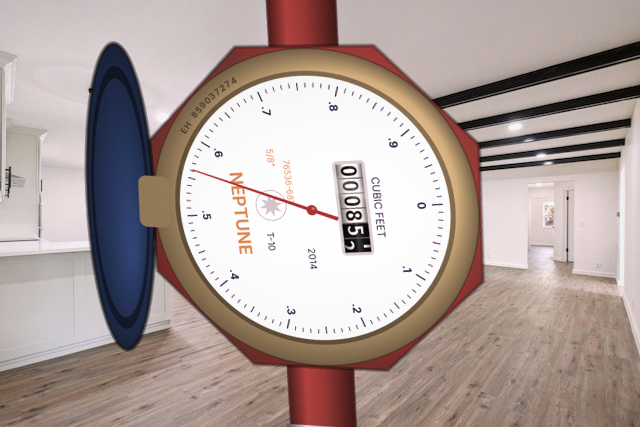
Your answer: 851.56 ft³
